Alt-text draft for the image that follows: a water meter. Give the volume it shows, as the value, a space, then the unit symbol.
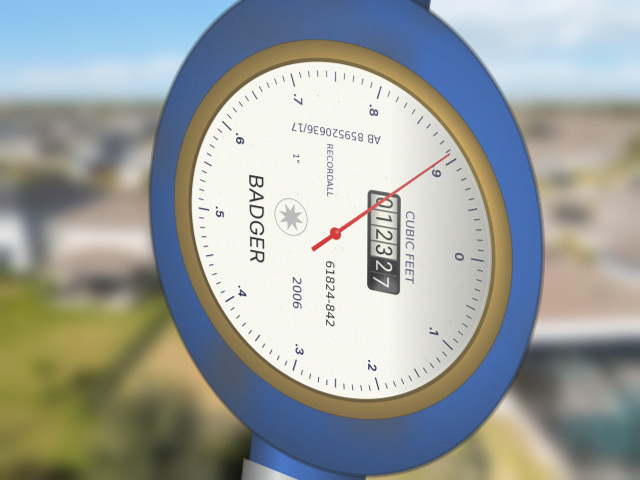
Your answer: 12326.89 ft³
